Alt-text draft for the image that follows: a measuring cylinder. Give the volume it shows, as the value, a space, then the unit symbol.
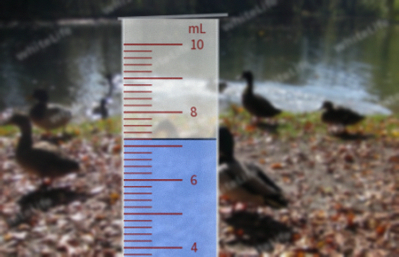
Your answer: 7.2 mL
